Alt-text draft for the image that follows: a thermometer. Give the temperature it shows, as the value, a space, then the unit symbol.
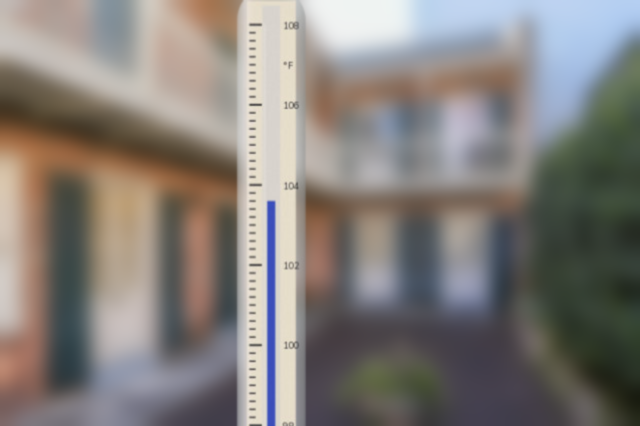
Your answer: 103.6 °F
